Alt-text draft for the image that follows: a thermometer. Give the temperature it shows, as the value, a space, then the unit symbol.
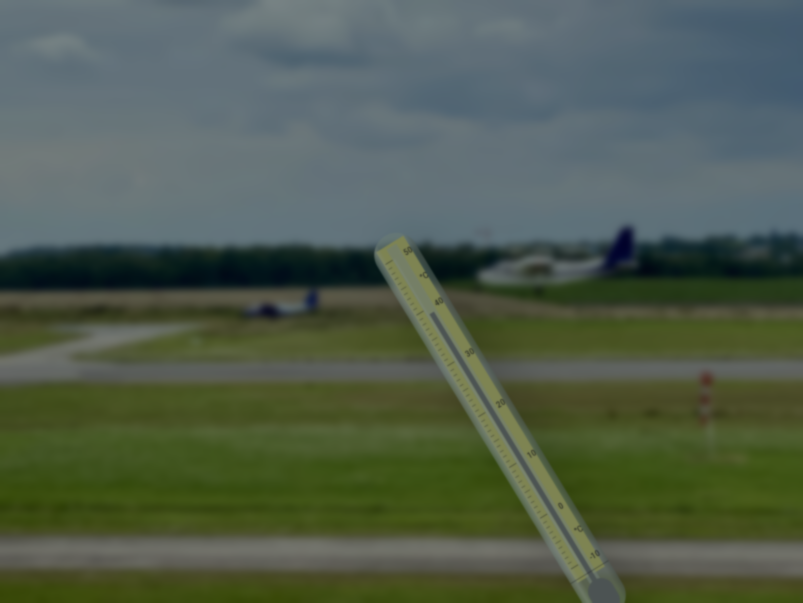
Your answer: 39 °C
